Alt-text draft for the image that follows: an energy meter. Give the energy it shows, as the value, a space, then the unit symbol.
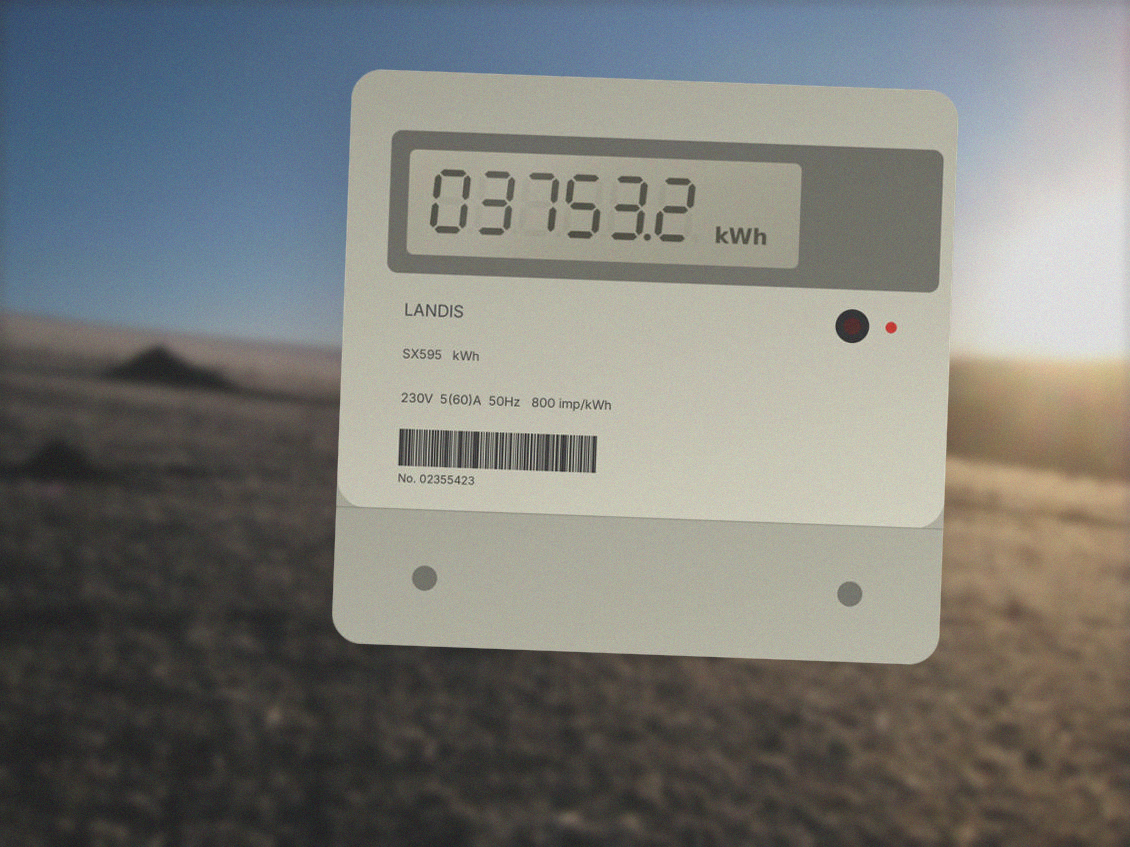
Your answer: 3753.2 kWh
